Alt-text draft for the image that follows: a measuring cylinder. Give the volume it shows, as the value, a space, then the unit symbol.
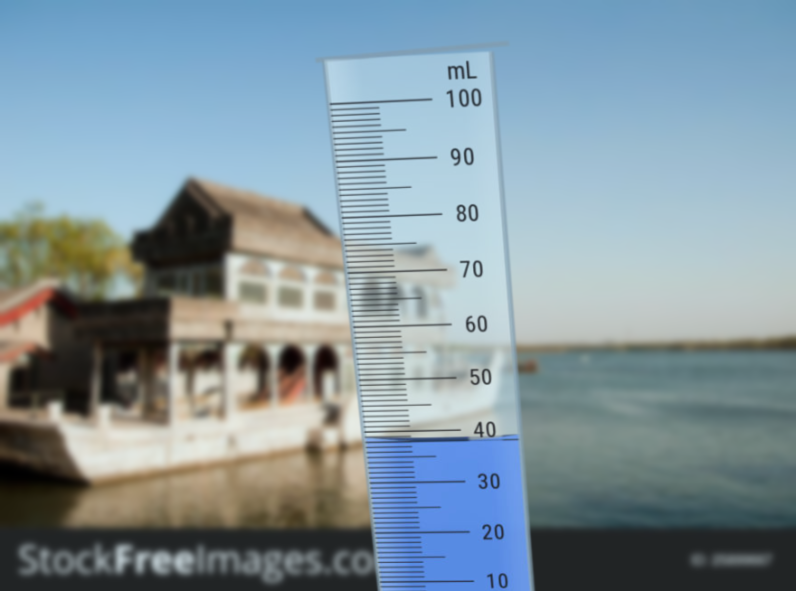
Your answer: 38 mL
